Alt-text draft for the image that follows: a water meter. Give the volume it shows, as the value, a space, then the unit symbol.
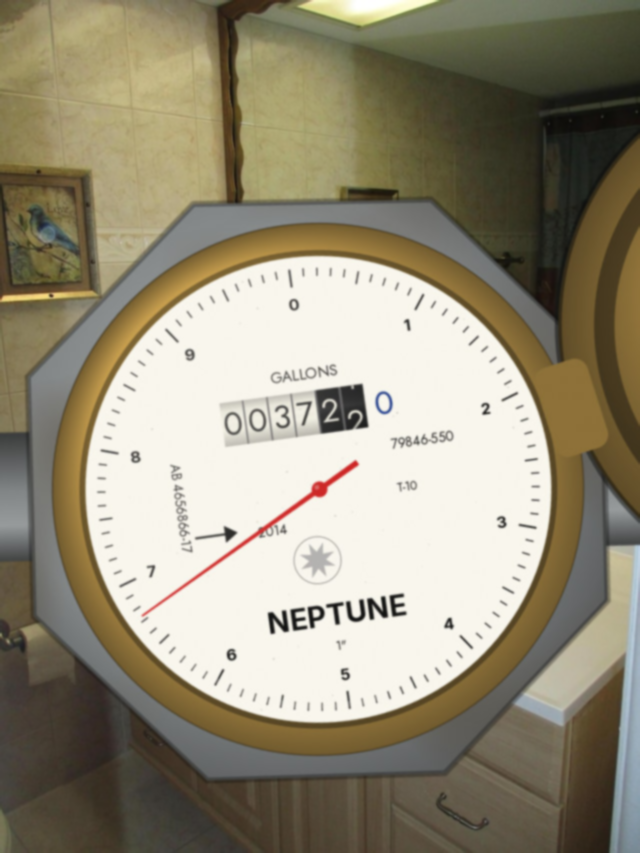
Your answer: 37216.7 gal
